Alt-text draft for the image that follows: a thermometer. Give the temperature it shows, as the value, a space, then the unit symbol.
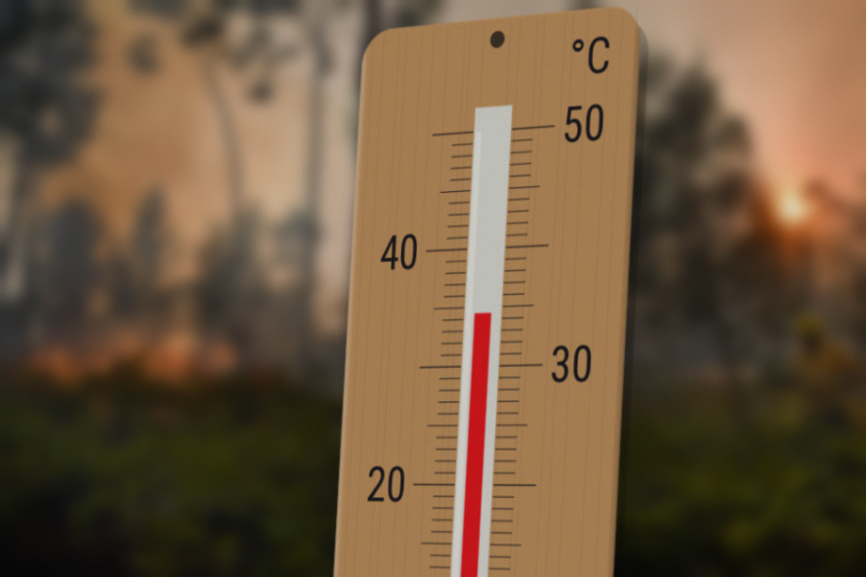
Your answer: 34.5 °C
